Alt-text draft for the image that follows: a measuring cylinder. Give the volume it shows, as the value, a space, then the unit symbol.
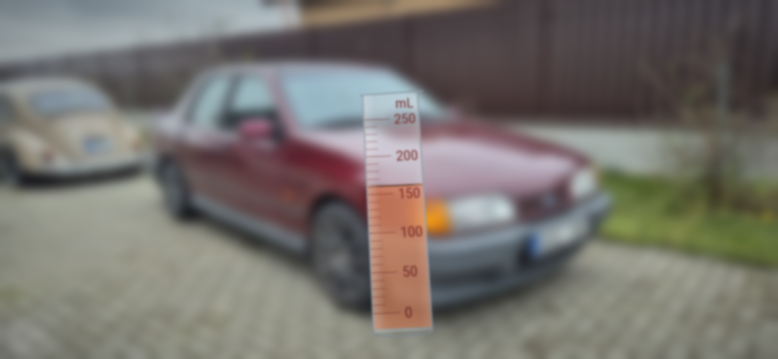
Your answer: 160 mL
